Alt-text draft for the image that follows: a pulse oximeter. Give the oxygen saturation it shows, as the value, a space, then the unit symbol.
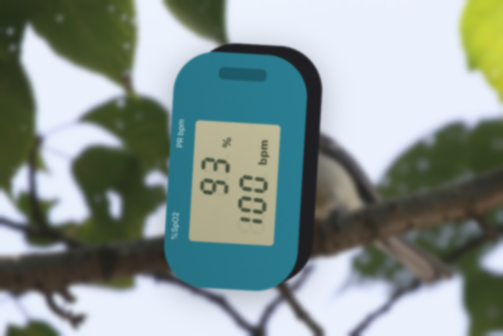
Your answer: 93 %
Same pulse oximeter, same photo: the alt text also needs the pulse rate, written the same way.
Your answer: 100 bpm
